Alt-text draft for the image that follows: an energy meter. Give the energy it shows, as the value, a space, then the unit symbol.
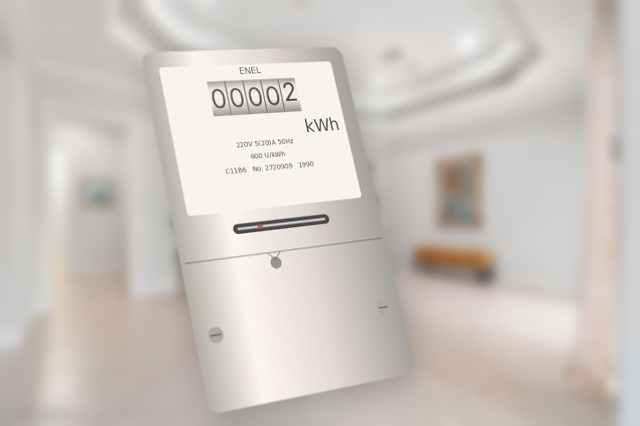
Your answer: 2 kWh
